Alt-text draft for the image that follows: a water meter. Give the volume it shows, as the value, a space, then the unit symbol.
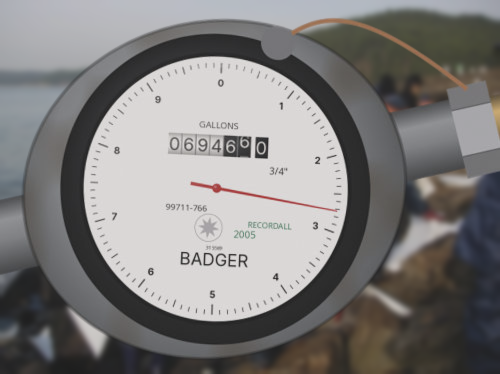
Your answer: 694662.7 gal
